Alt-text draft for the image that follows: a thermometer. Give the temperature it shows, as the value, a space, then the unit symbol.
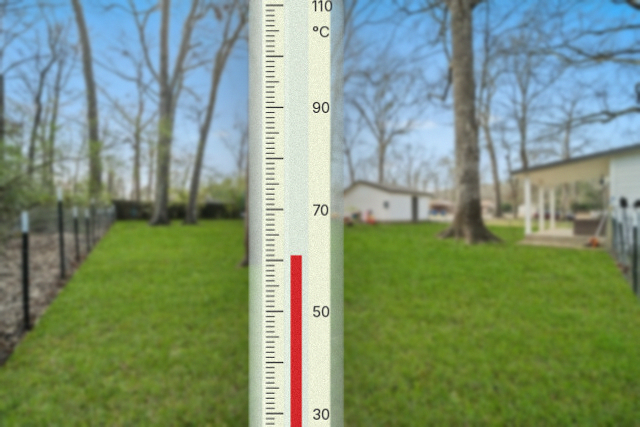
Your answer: 61 °C
